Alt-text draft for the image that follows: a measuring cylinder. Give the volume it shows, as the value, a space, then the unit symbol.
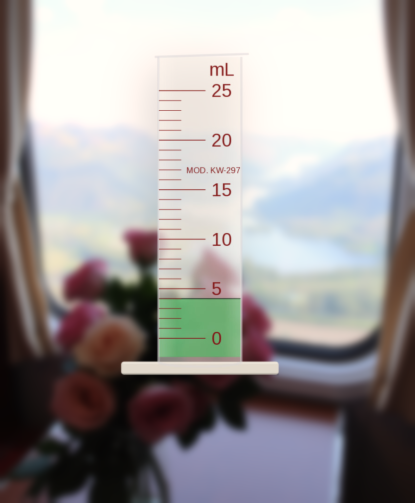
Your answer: 4 mL
